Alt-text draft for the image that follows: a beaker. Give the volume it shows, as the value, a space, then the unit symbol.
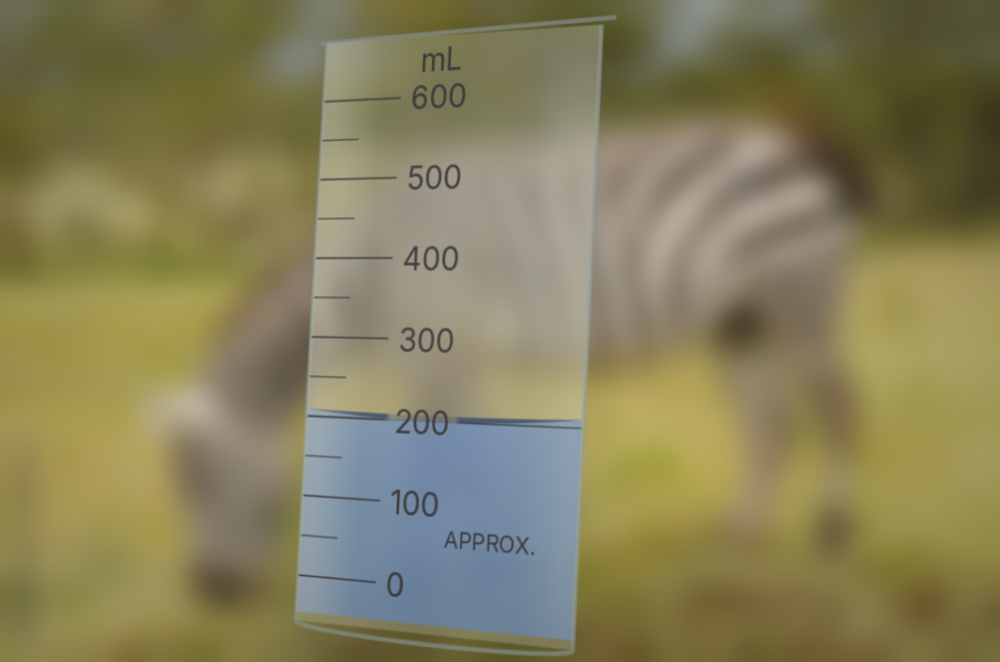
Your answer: 200 mL
